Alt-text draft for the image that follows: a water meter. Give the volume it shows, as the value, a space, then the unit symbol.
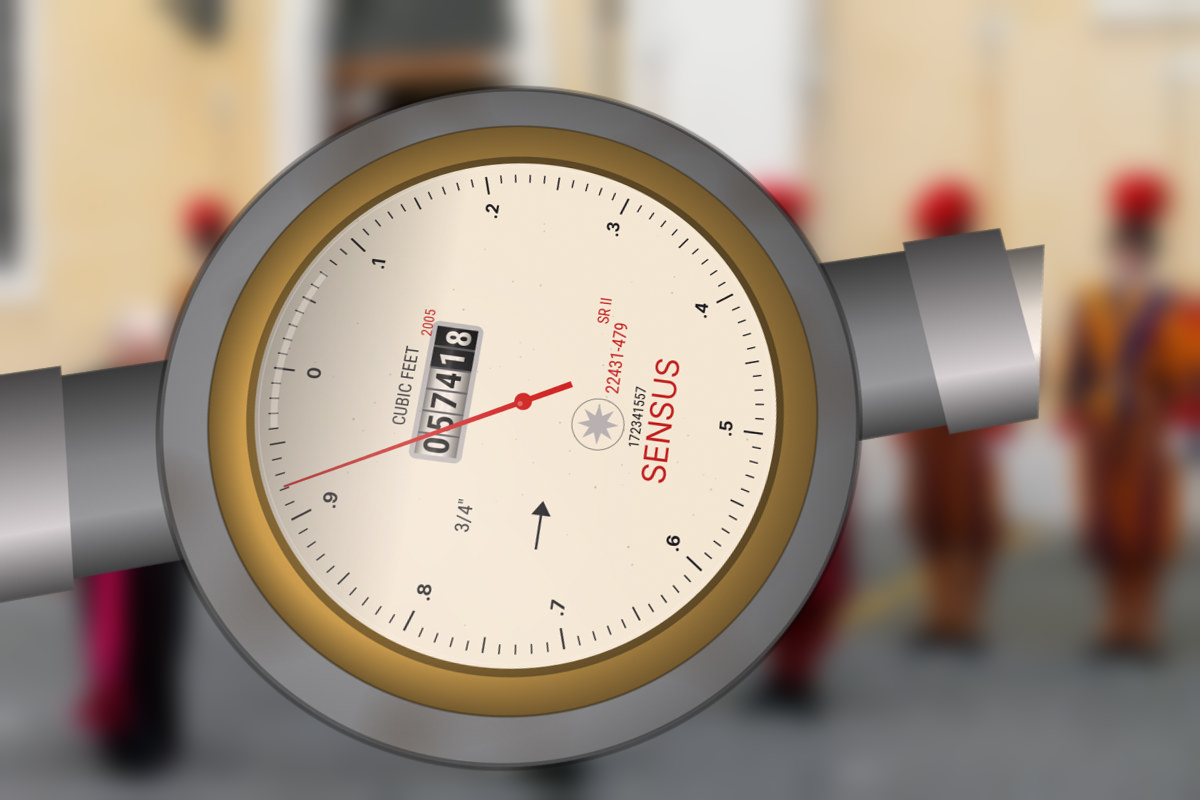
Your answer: 57417.92 ft³
